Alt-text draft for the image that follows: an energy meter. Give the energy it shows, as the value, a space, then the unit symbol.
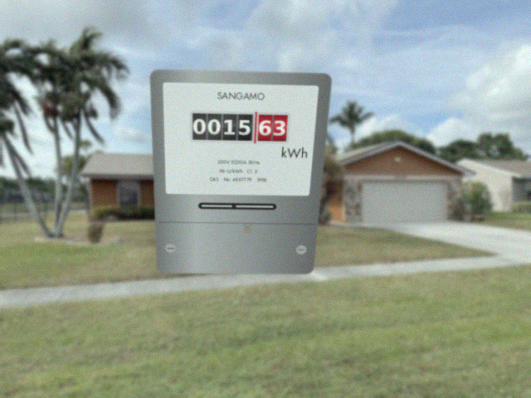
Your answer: 15.63 kWh
